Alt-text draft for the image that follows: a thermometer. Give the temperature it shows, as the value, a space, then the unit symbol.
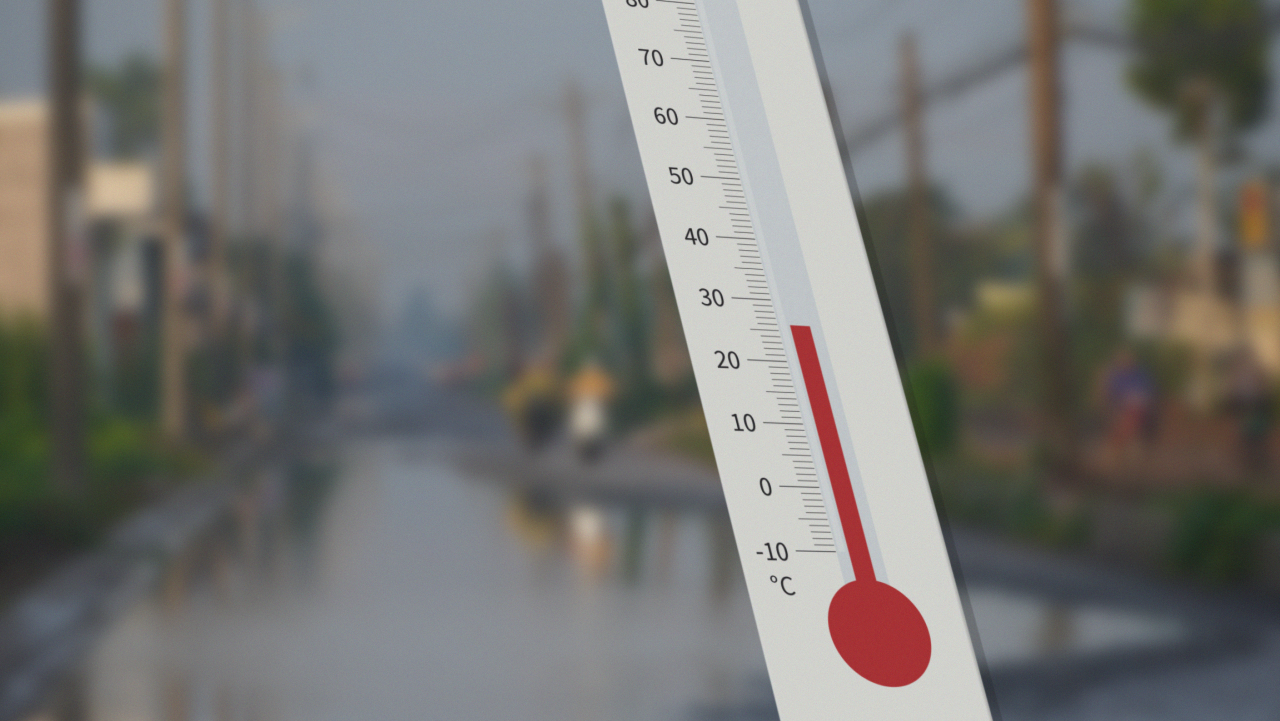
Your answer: 26 °C
